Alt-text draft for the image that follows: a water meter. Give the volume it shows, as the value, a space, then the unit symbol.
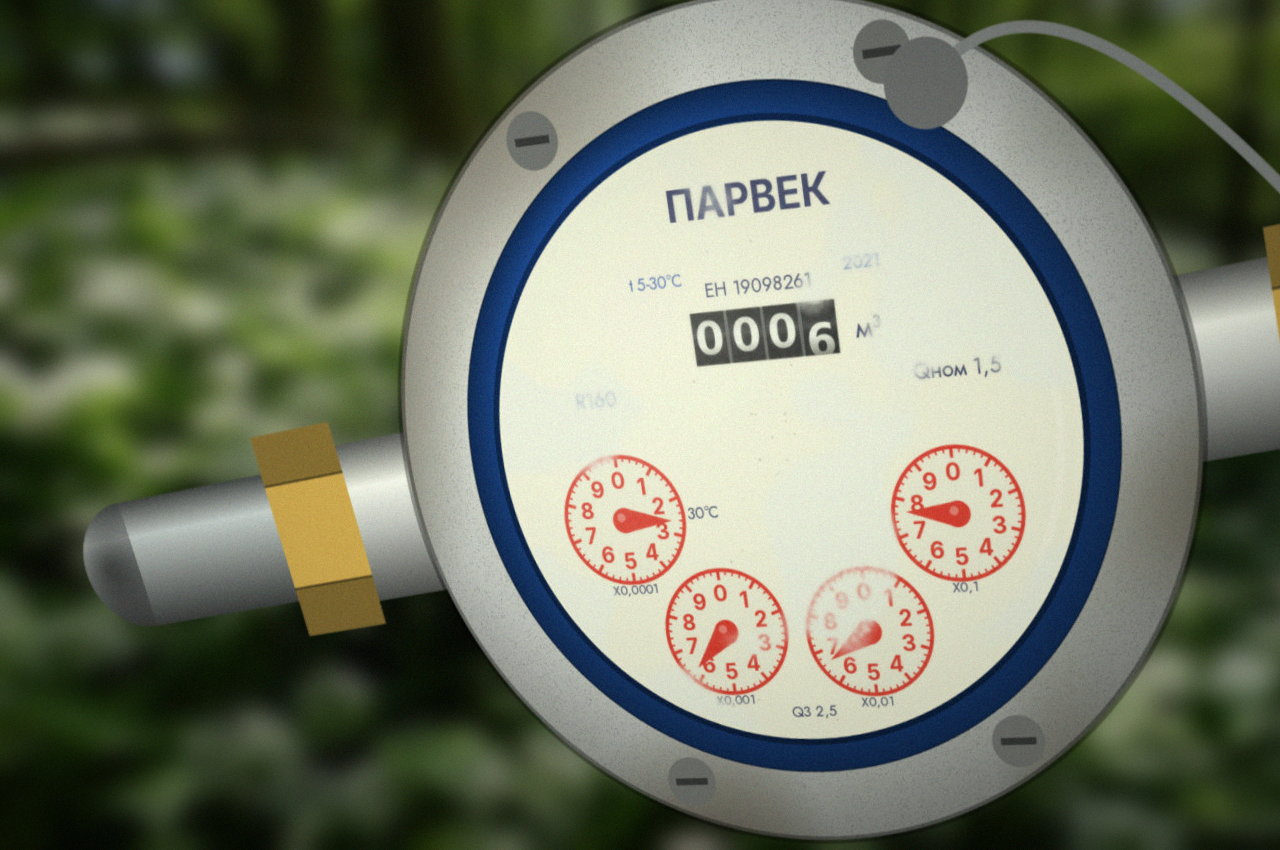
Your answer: 5.7662 m³
